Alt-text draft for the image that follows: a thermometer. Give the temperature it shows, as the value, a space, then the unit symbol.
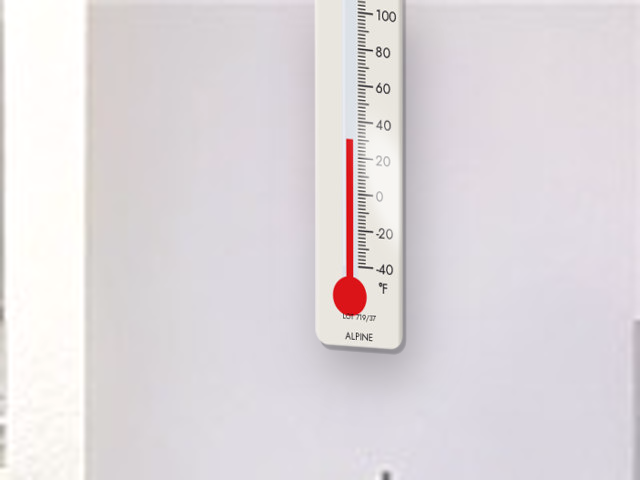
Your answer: 30 °F
